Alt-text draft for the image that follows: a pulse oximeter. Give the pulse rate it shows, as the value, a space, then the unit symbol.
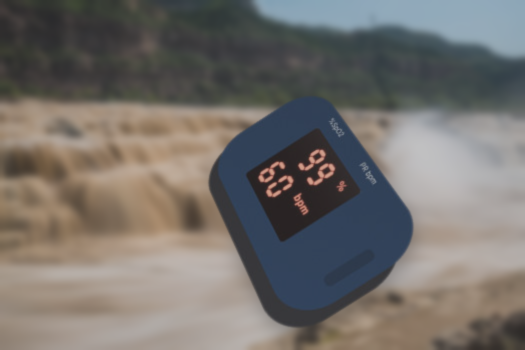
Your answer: 60 bpm
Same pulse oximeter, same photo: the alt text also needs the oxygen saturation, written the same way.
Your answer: 99 %
